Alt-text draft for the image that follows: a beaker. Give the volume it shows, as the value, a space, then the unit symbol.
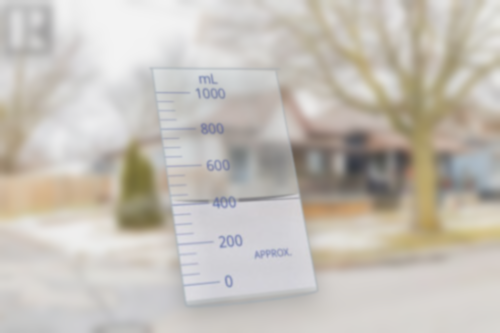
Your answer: 400 mL
